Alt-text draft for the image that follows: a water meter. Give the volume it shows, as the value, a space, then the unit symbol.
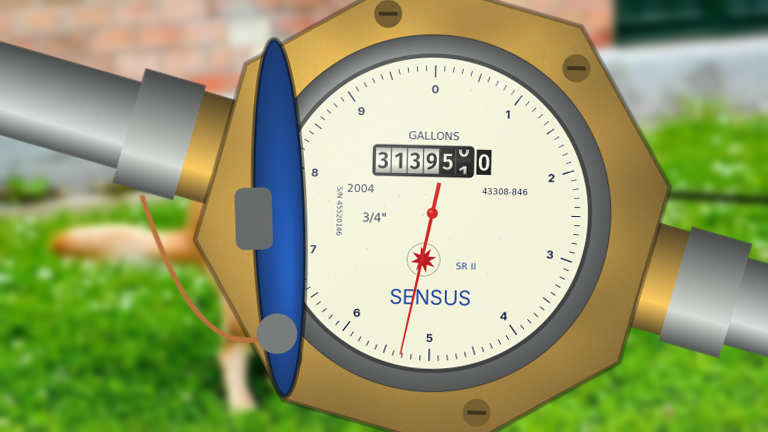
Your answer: 3139505.3 gal
